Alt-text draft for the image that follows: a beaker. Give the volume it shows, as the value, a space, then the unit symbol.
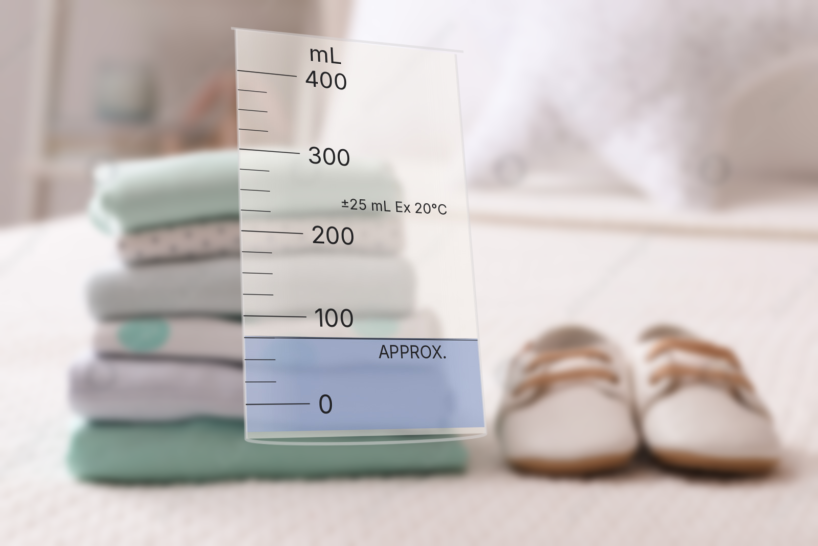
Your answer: 75 mL
